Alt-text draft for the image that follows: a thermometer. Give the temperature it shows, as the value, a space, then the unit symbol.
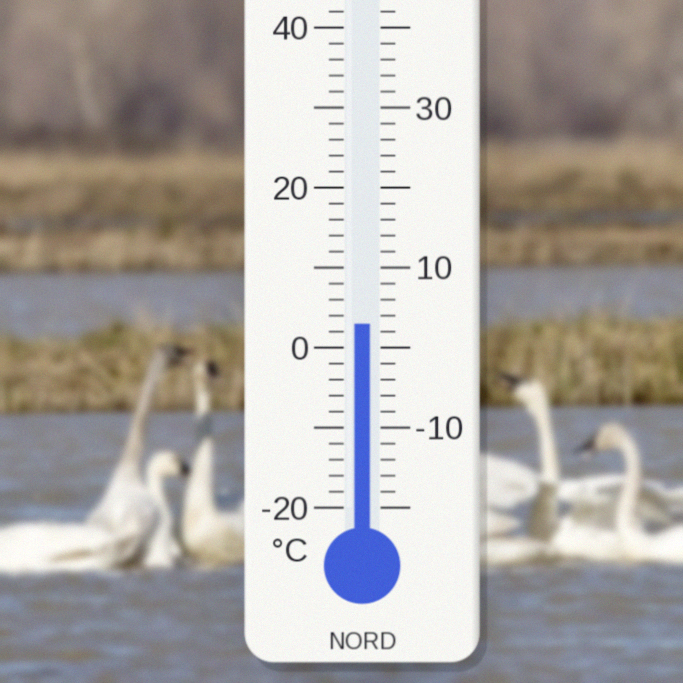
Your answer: 3 °C
